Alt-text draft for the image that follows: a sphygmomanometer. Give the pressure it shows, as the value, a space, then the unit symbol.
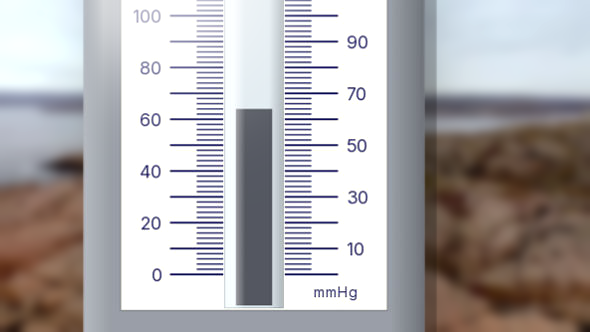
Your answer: 64 mmHg
